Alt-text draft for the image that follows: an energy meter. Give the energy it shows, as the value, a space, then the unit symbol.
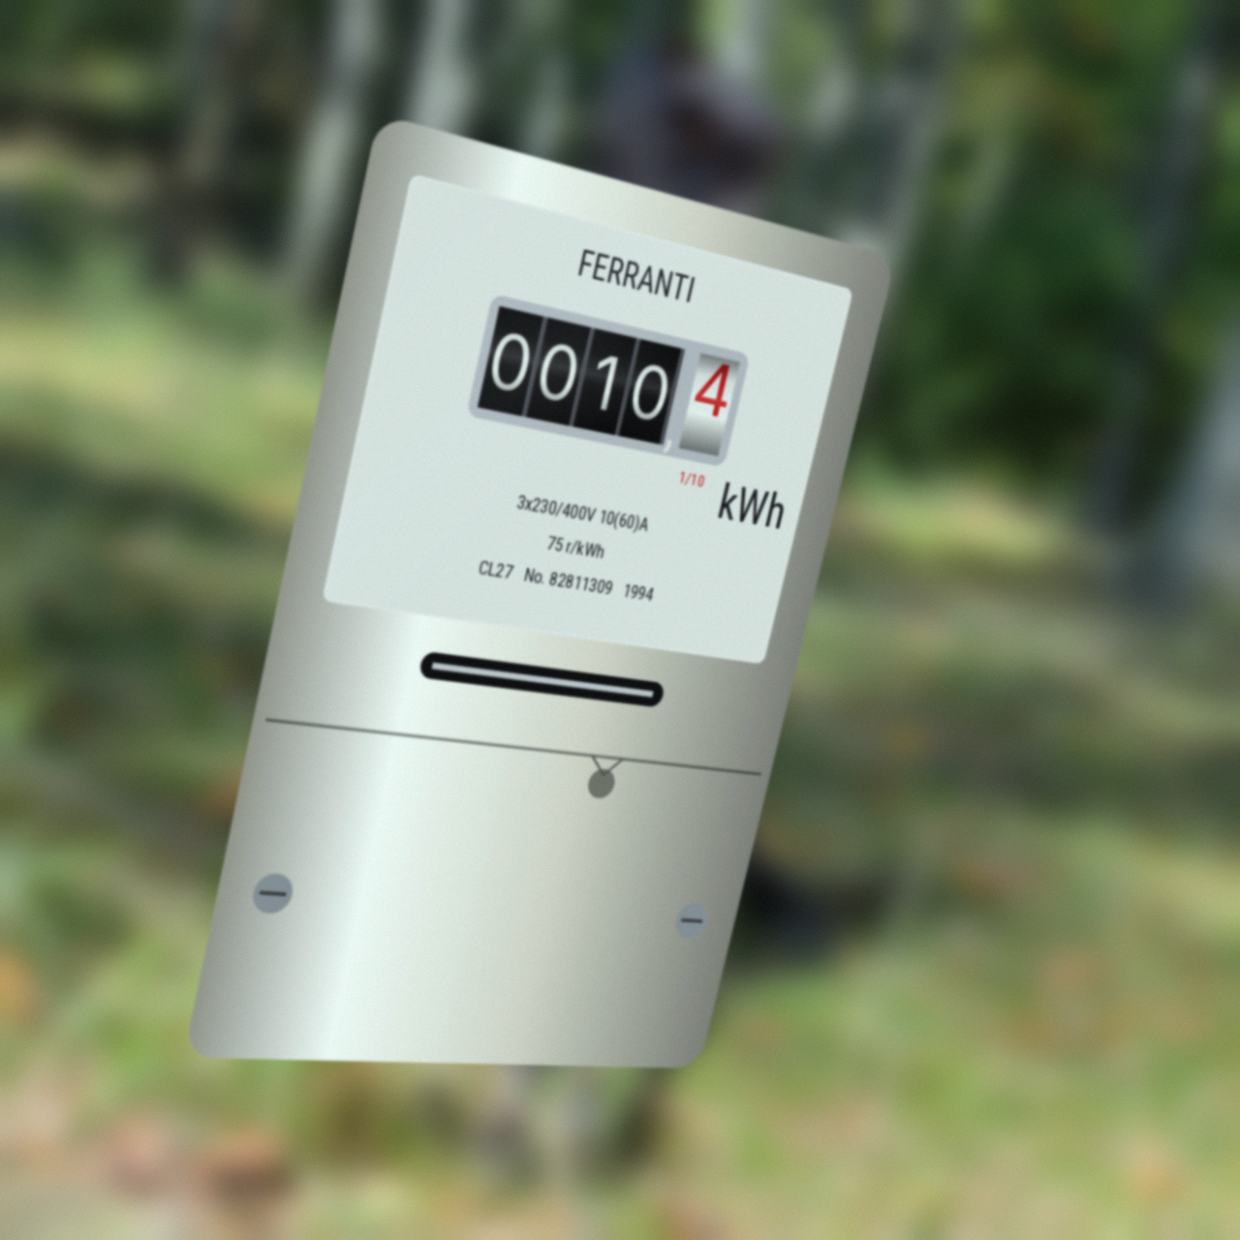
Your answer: 10.4 kWh
